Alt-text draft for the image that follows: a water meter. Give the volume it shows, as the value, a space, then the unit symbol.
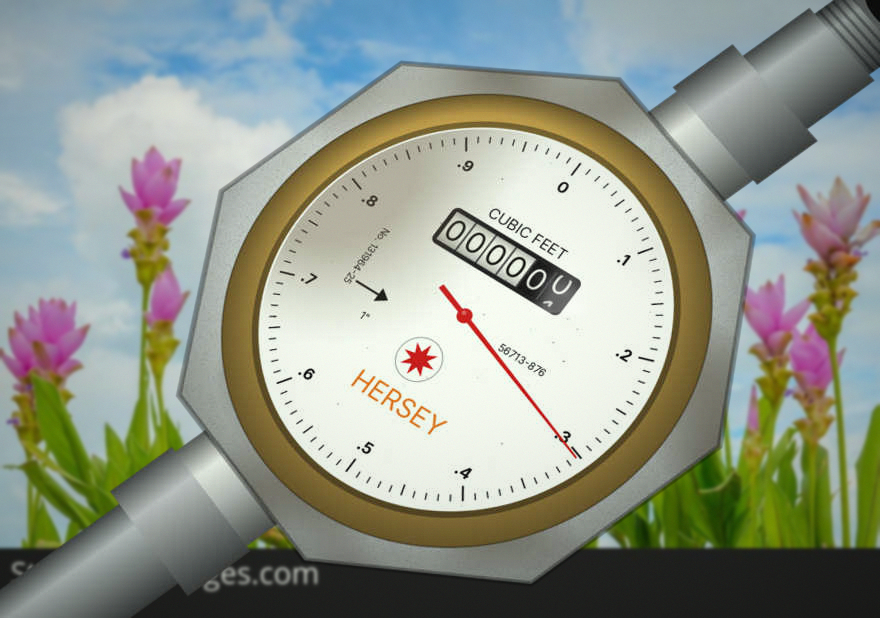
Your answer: 0.30 ft³
